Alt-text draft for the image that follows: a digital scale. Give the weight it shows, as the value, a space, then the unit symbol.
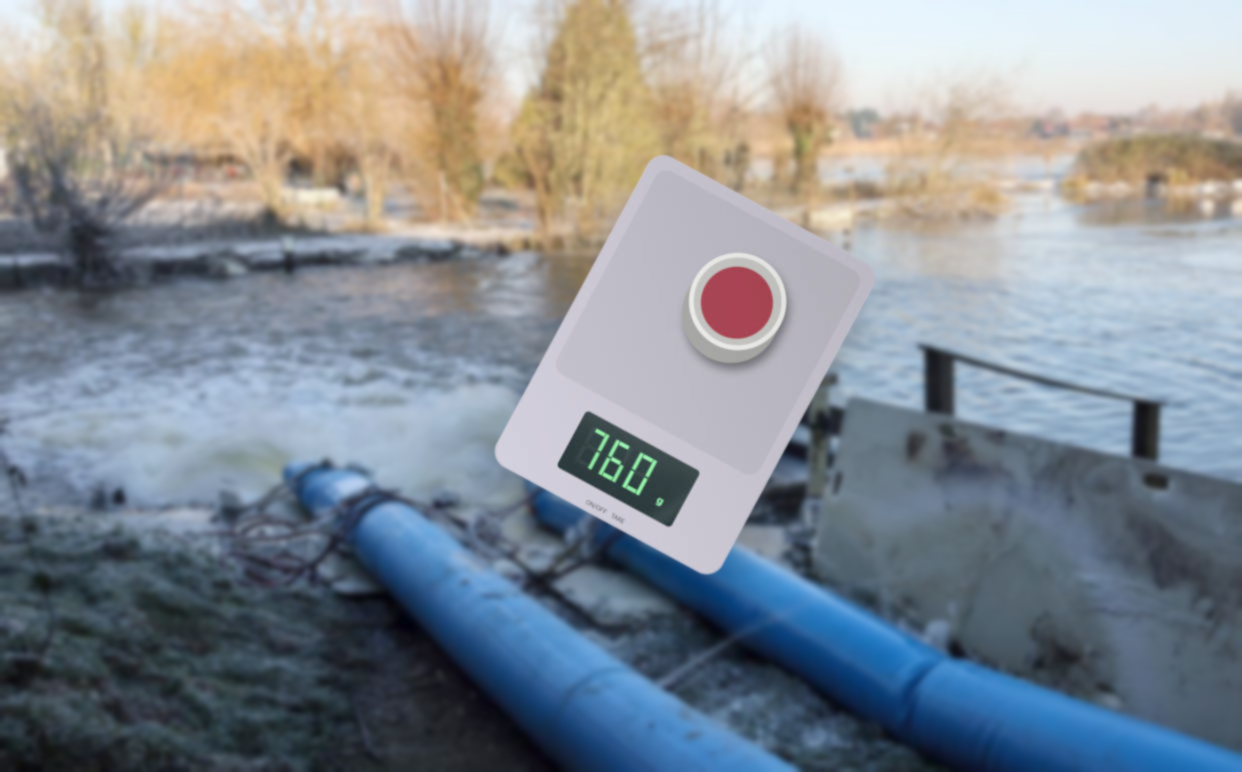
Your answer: 760 g
